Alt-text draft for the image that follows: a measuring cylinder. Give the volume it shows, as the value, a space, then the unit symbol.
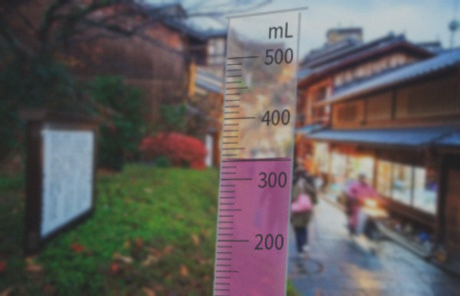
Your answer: 330 mL
